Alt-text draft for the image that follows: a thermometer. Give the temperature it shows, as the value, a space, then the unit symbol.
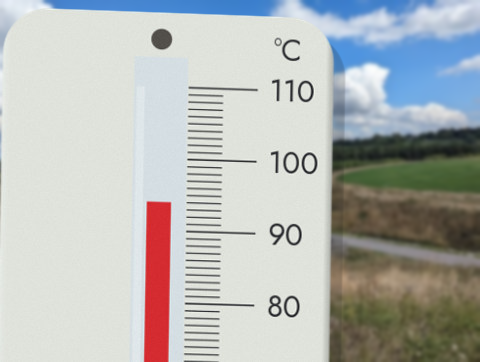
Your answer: 94 °C
